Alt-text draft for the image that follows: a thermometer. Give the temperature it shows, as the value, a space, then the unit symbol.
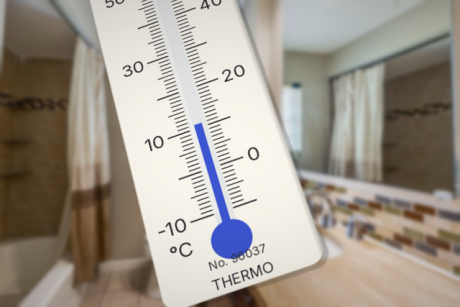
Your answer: 11 °C
